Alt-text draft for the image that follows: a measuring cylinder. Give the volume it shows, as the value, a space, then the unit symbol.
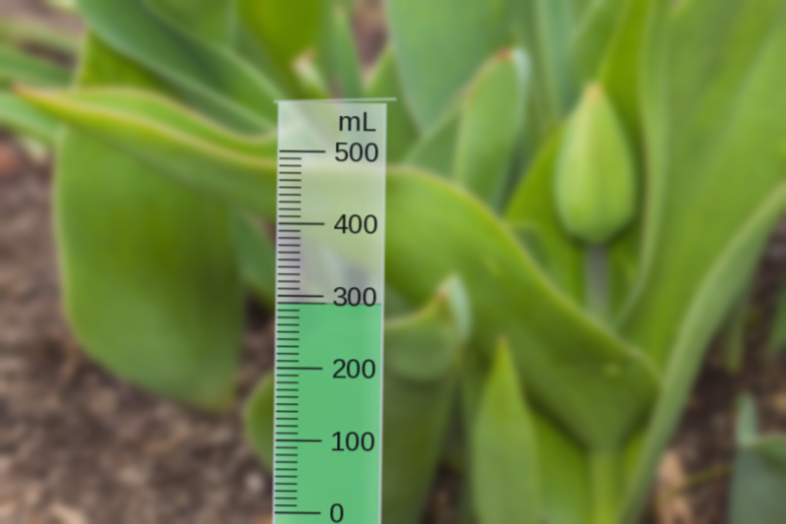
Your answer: 290 mL
